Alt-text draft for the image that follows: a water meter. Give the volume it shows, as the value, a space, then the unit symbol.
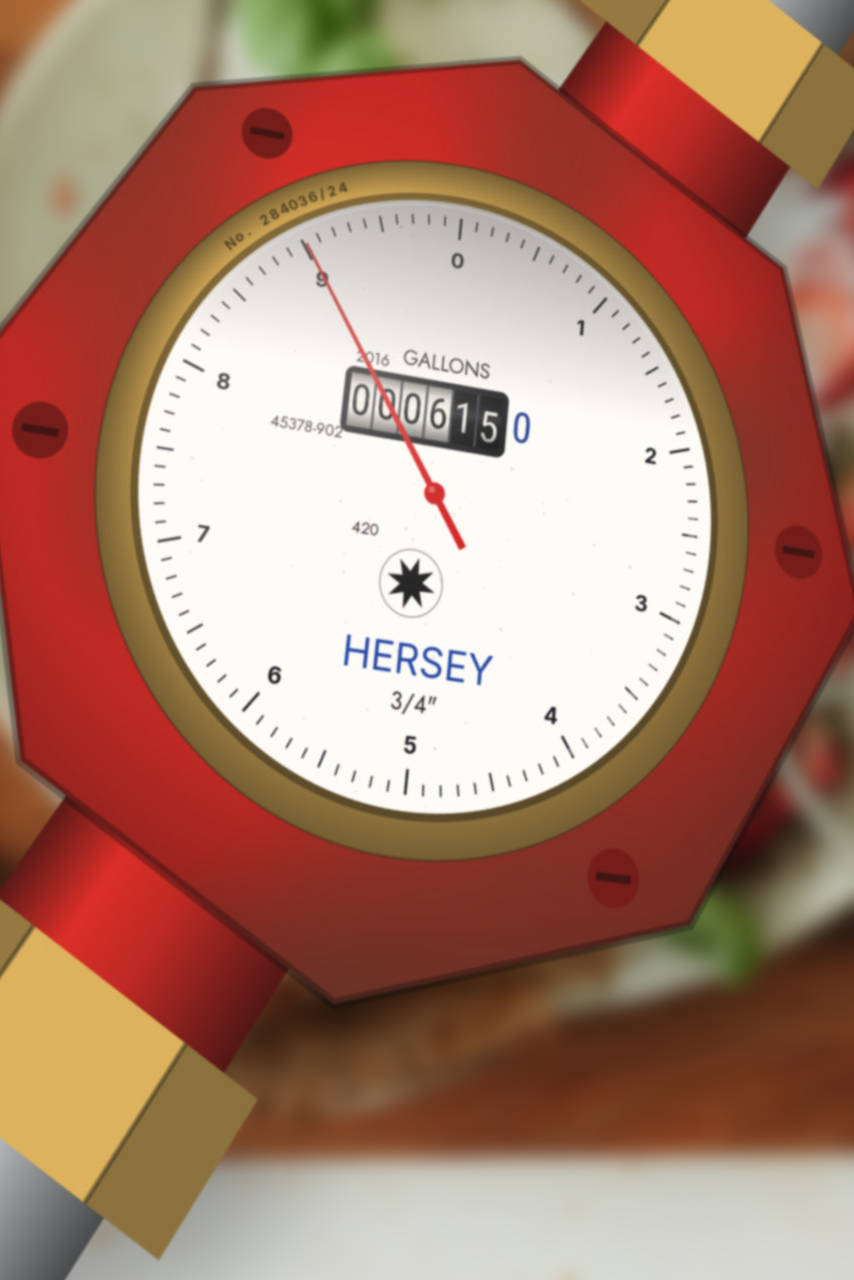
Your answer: 6149.0 gal
